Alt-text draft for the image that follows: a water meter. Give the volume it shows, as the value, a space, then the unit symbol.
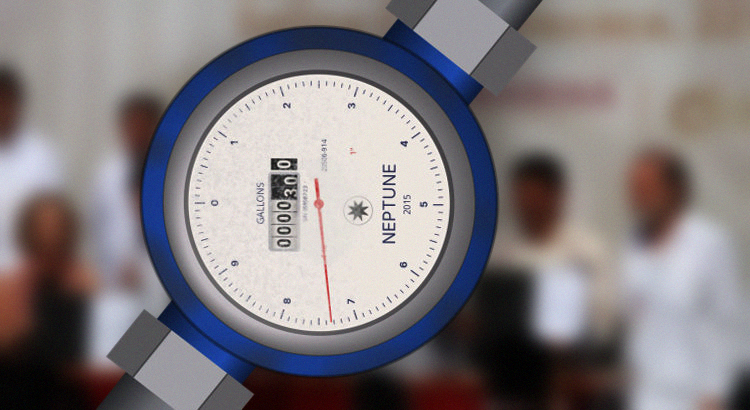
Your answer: 297.3 gal
